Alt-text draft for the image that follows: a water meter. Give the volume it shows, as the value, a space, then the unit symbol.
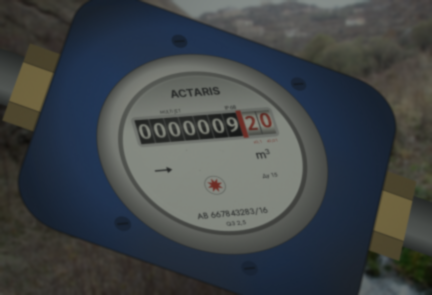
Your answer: 9.20 m³
